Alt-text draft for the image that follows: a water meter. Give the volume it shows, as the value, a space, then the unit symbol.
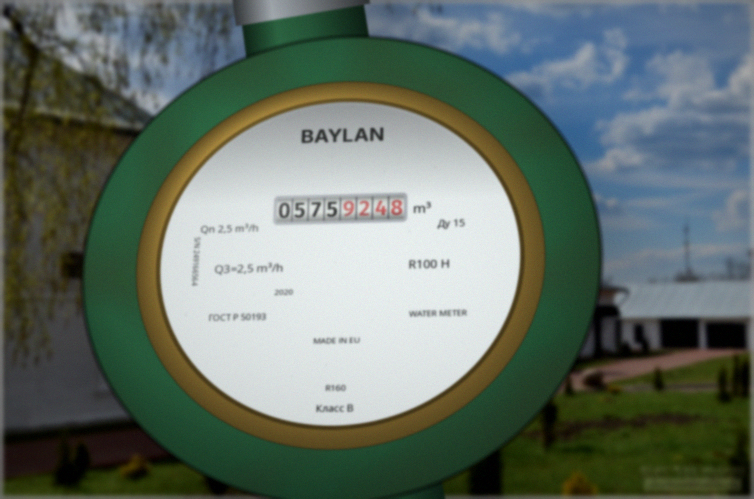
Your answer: 575.9248 m³
